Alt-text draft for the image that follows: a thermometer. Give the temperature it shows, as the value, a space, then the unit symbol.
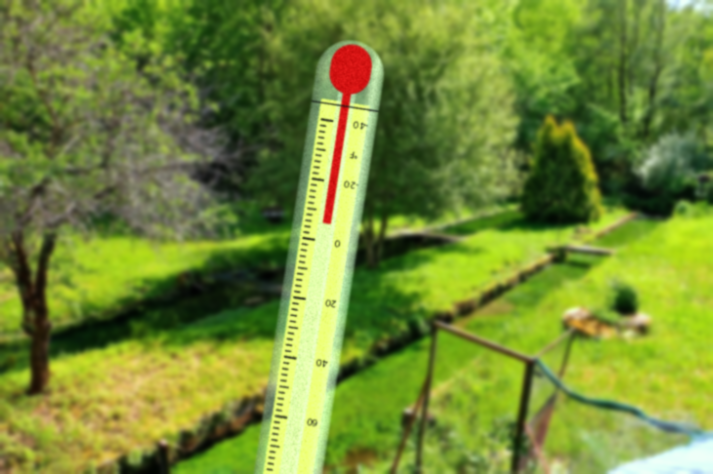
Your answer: -6 °F
